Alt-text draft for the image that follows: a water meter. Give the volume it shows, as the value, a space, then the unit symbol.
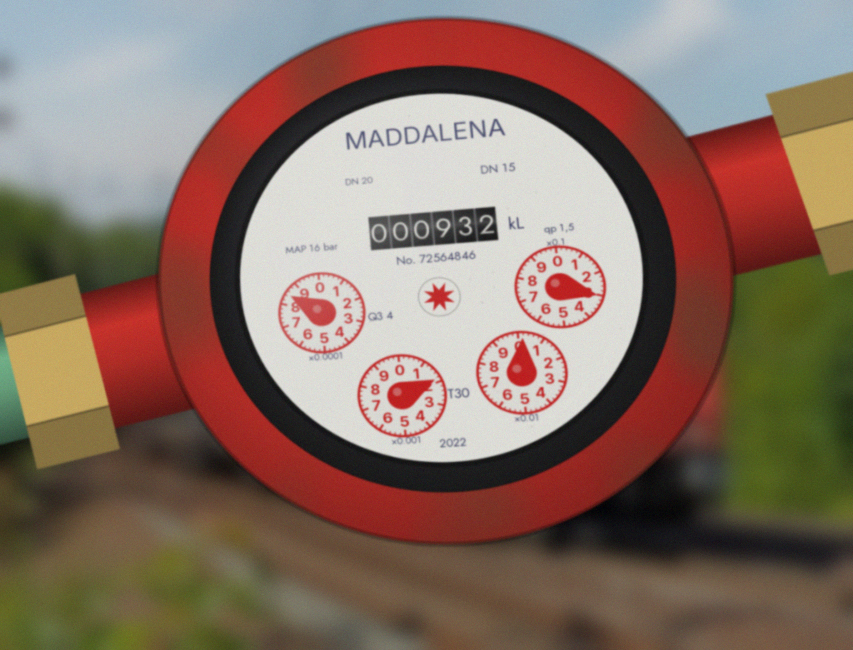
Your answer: 932.3018 kL
